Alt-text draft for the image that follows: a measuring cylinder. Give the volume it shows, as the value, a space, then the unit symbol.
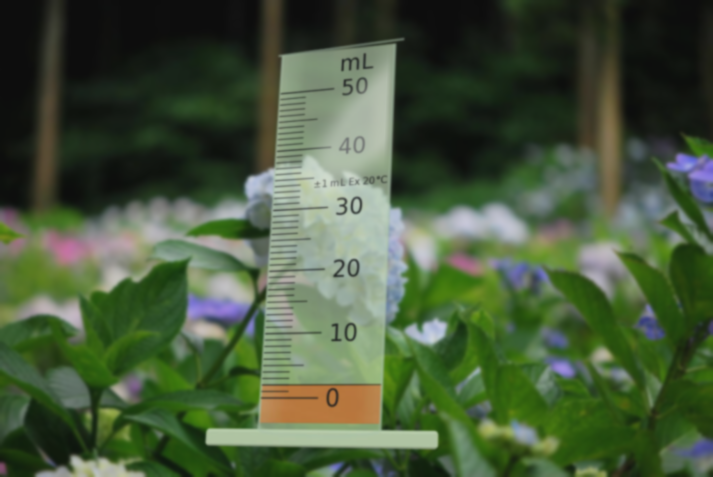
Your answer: 2 mL
